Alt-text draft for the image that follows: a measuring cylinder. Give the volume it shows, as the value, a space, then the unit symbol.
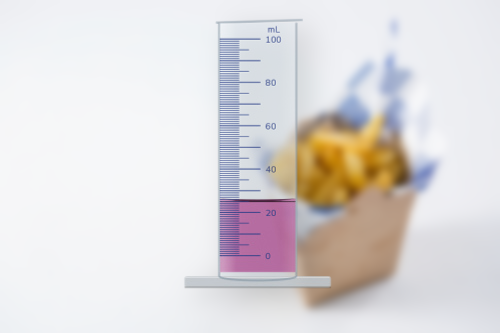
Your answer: 25 mL
